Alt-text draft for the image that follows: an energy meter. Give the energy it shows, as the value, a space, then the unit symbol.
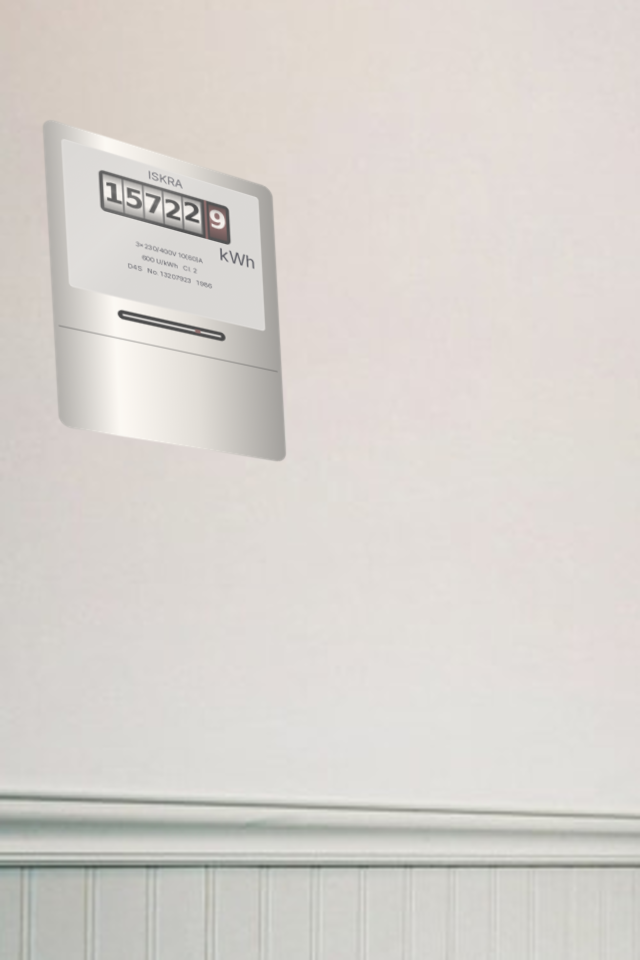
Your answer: 15722.9 kWh
